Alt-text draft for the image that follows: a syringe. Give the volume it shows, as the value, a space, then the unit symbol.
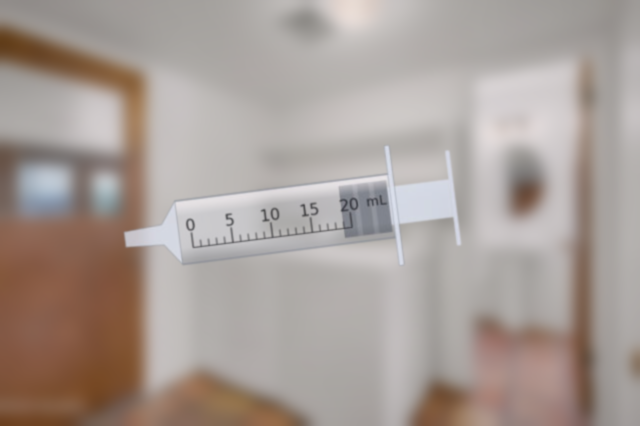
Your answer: 19 mL
